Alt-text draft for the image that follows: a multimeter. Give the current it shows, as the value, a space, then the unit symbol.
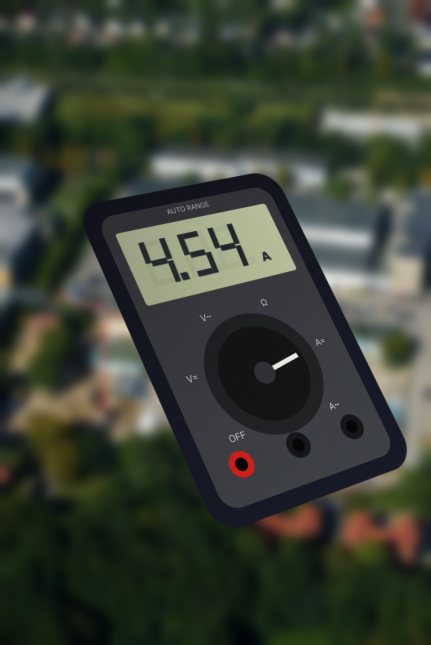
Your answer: 4.54 A
